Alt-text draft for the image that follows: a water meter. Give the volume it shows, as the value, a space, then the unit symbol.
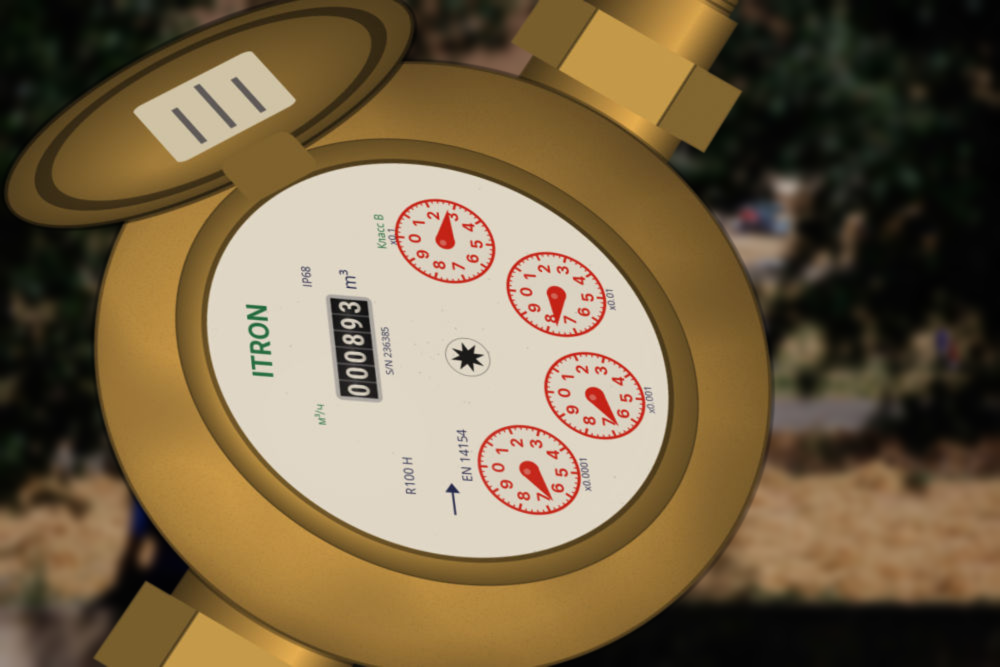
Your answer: 893.2766 m³
